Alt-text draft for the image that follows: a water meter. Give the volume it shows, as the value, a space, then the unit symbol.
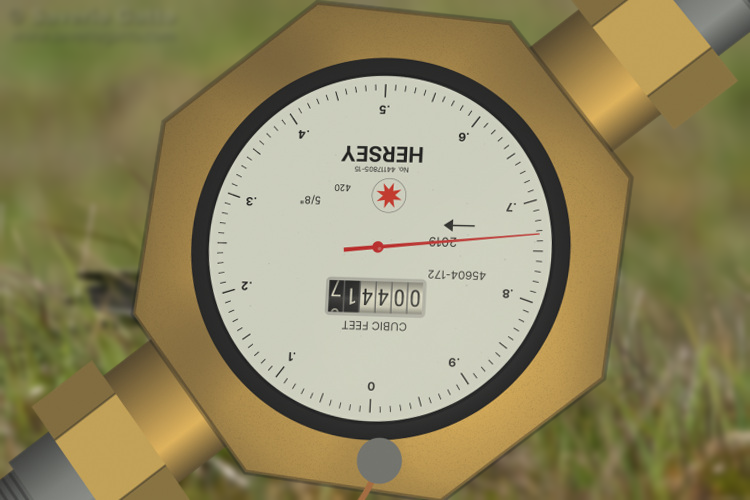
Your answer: 4416.73 ft³
